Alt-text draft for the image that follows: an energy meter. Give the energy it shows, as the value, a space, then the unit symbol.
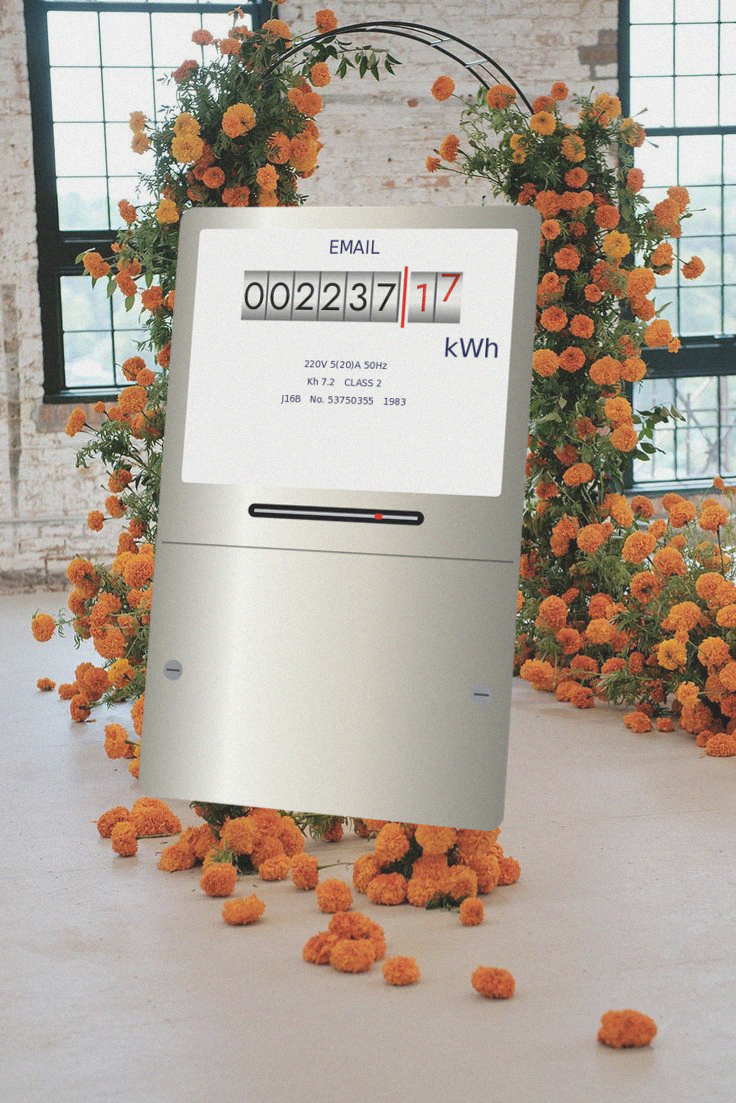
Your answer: 2237.17 kWh
